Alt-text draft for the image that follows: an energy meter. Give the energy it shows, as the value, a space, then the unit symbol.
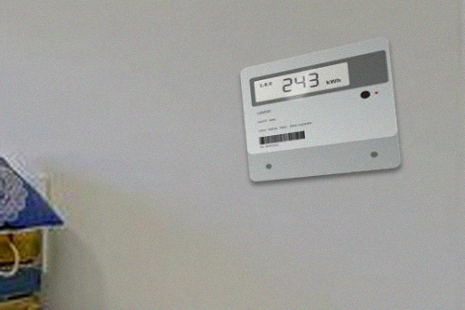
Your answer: 243 kWh
